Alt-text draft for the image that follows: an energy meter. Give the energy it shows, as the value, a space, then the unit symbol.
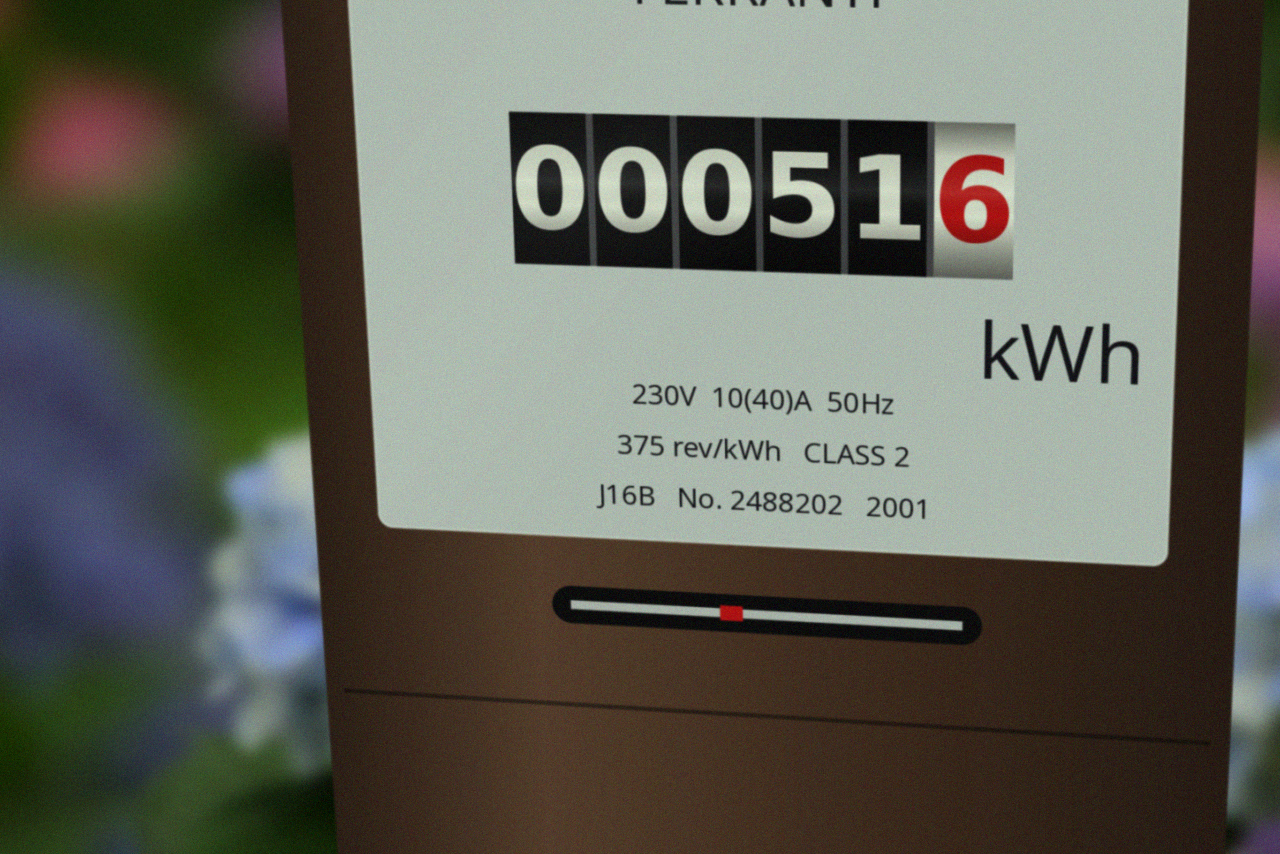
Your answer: 51.6 kWh
